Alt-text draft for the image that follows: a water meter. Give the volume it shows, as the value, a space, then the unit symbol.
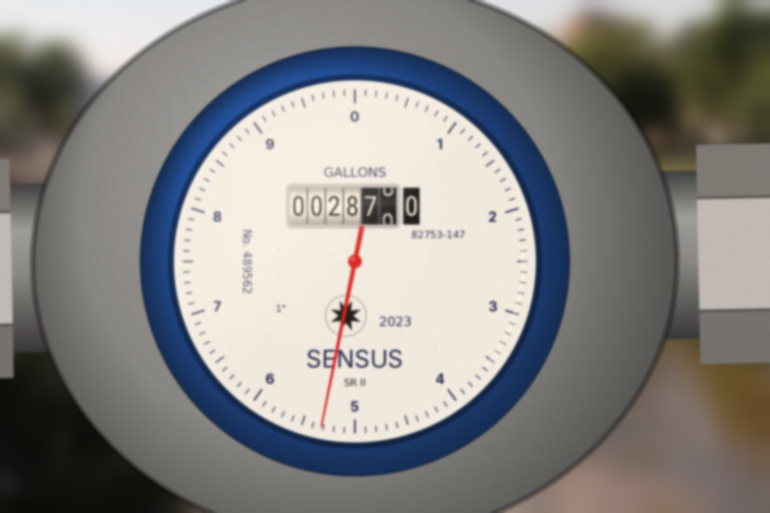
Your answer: 28785.3 gal
